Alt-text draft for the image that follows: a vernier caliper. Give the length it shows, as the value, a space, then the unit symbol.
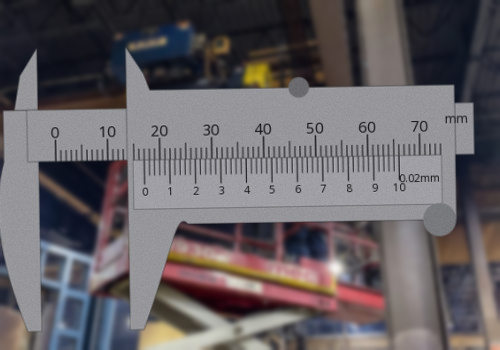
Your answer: 17.0 mm
